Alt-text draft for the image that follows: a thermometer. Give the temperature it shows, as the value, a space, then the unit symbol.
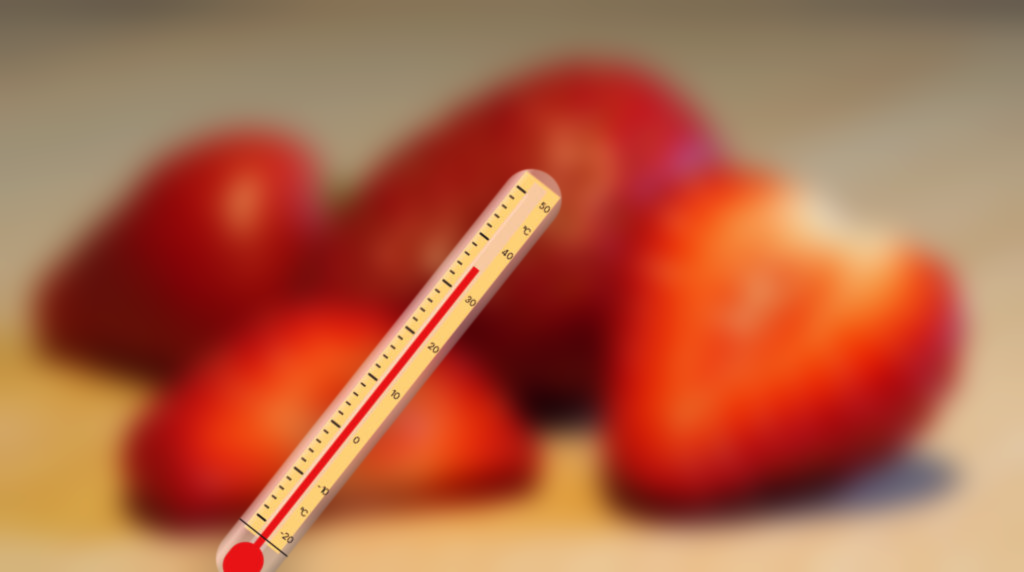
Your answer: 35 °C
